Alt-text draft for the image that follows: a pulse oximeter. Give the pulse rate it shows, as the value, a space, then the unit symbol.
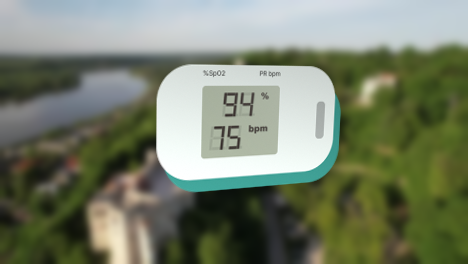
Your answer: 75 bpm
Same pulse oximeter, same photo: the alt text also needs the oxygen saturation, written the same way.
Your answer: 94 %
